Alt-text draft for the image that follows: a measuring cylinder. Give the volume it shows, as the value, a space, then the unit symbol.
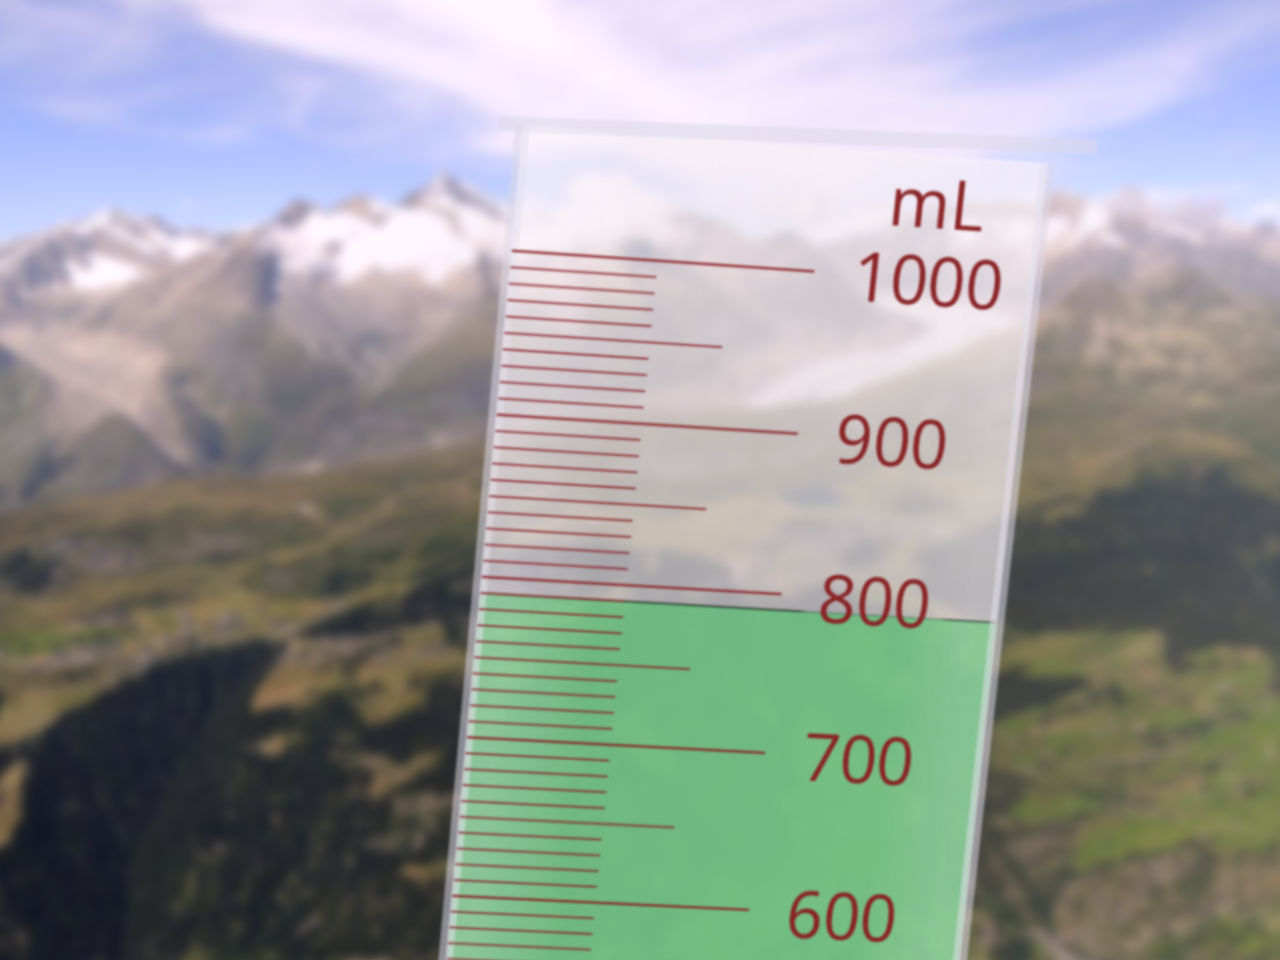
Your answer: 790 mL
